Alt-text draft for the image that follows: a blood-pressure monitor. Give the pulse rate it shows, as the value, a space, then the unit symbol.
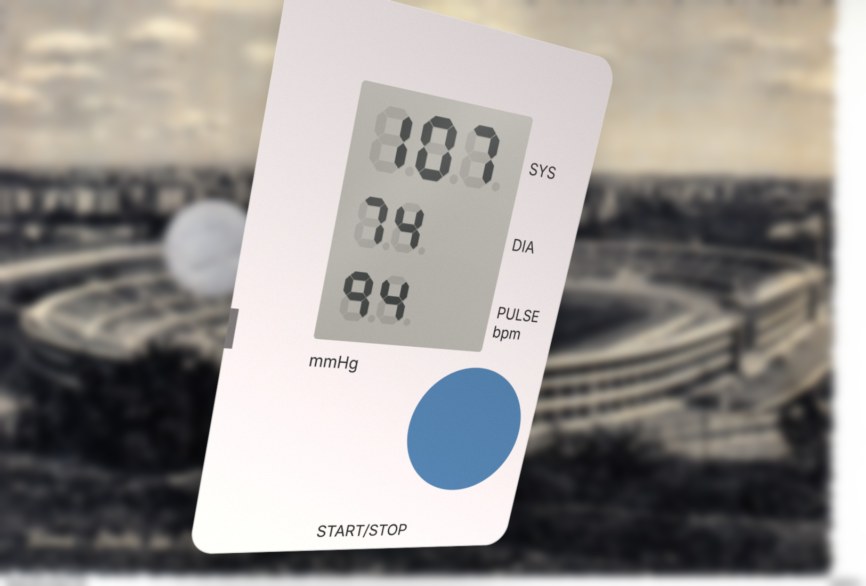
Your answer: 94 bpm
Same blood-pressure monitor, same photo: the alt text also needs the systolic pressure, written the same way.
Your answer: 107 mmHg
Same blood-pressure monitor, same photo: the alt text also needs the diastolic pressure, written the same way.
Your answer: 74 mmHg
